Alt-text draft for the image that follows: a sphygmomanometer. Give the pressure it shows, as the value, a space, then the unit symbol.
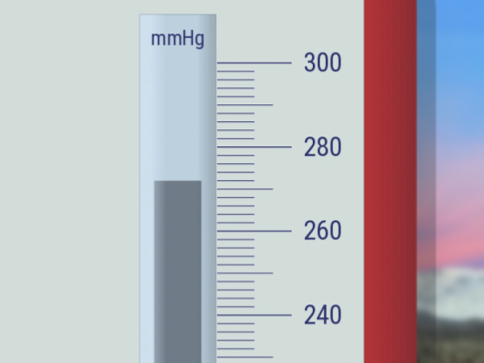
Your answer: 272 mmHg
